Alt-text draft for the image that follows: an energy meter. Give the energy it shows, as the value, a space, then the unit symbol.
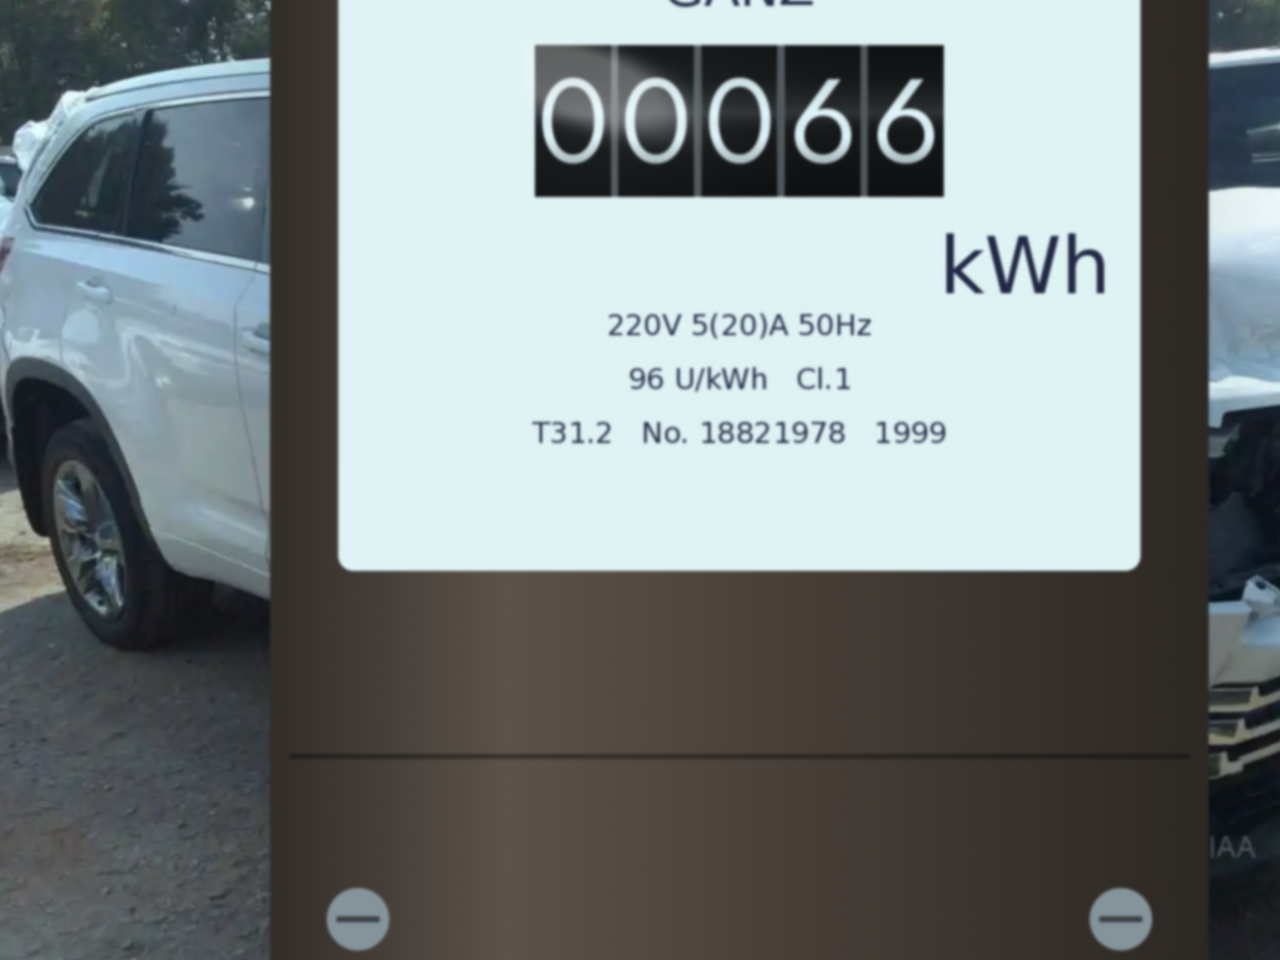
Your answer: 66 kWh
